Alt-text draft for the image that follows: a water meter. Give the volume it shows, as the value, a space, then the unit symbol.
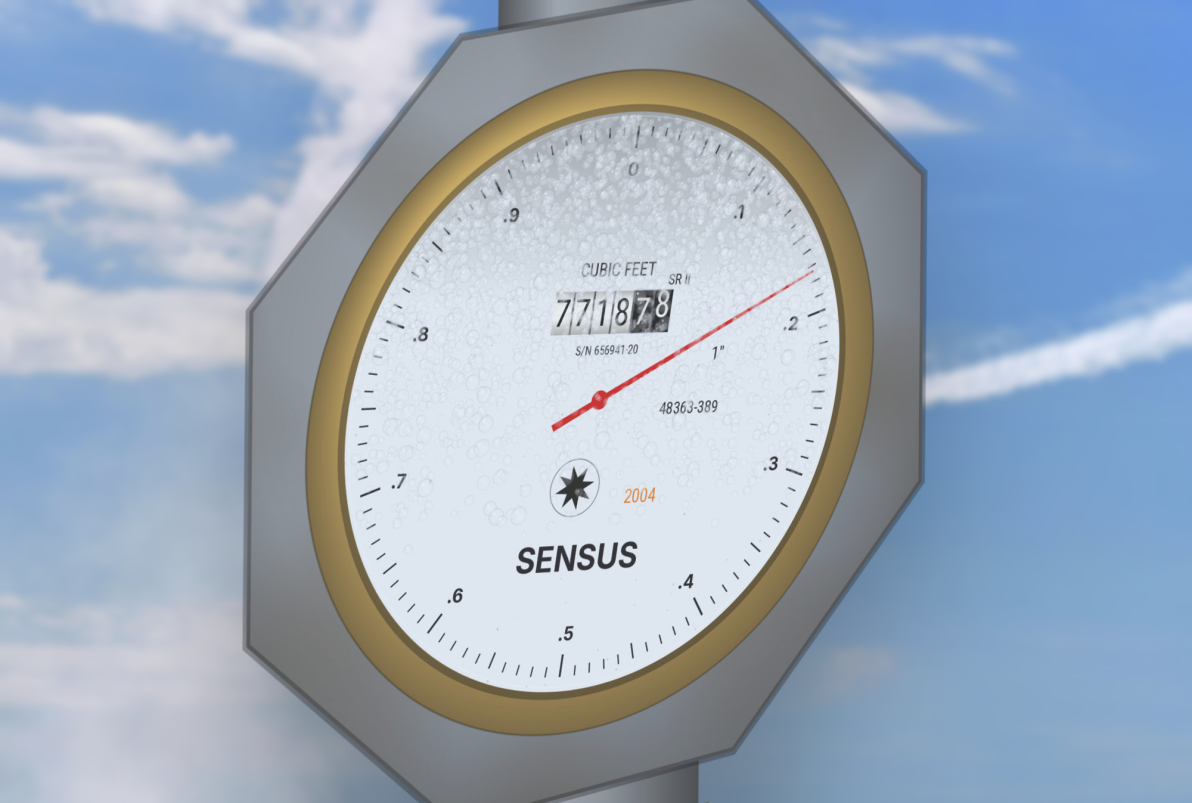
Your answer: 771878.17 ft³
